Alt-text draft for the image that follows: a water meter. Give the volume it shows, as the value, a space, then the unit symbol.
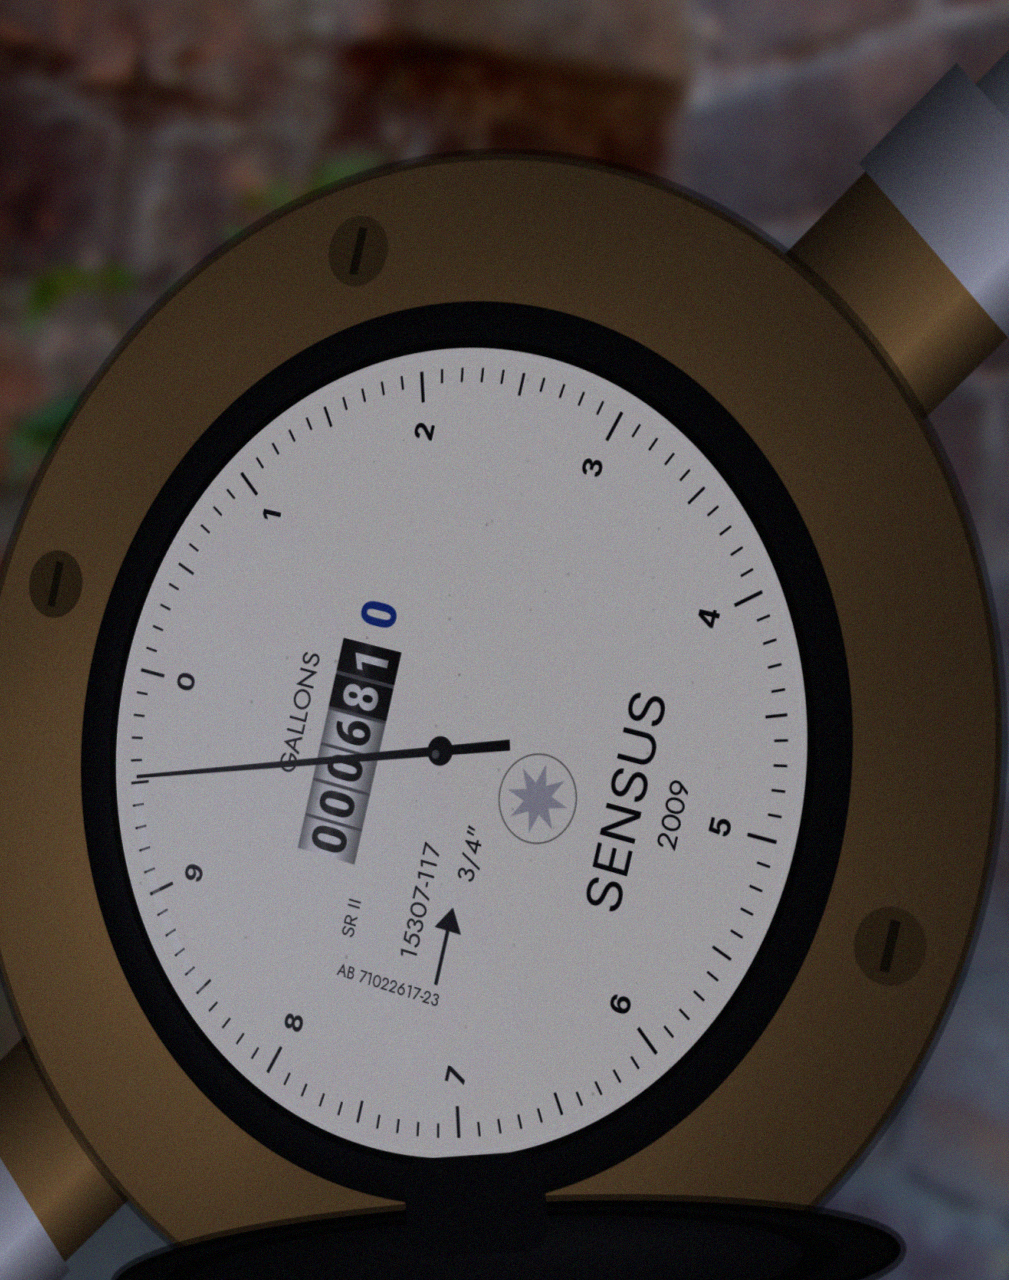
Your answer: 6809.5 gal
